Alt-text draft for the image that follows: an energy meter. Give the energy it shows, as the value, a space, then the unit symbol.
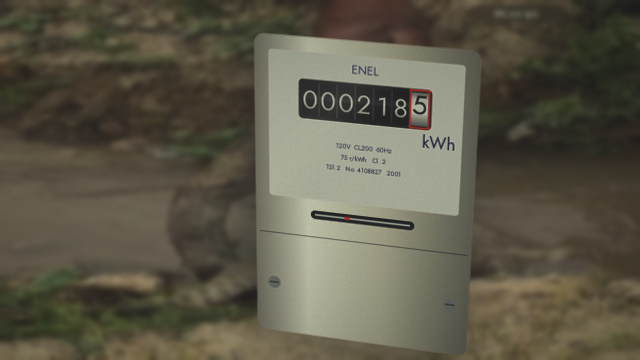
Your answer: 218.5 kWh
